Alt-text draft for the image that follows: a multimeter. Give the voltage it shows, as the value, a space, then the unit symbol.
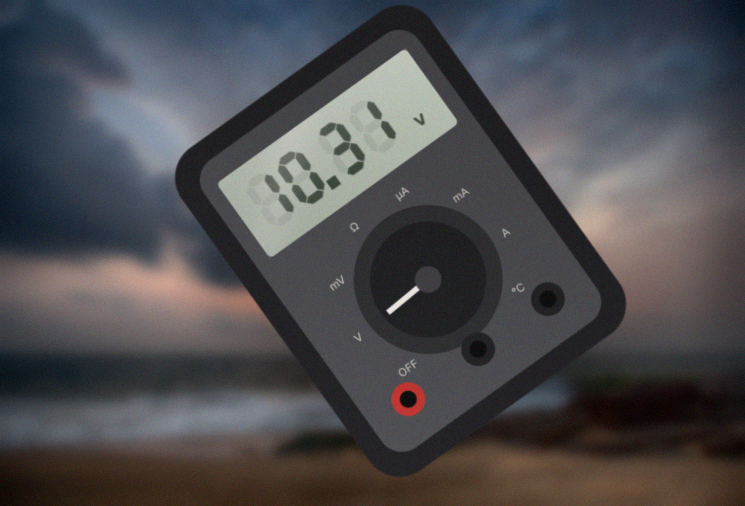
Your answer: 10.31 V
